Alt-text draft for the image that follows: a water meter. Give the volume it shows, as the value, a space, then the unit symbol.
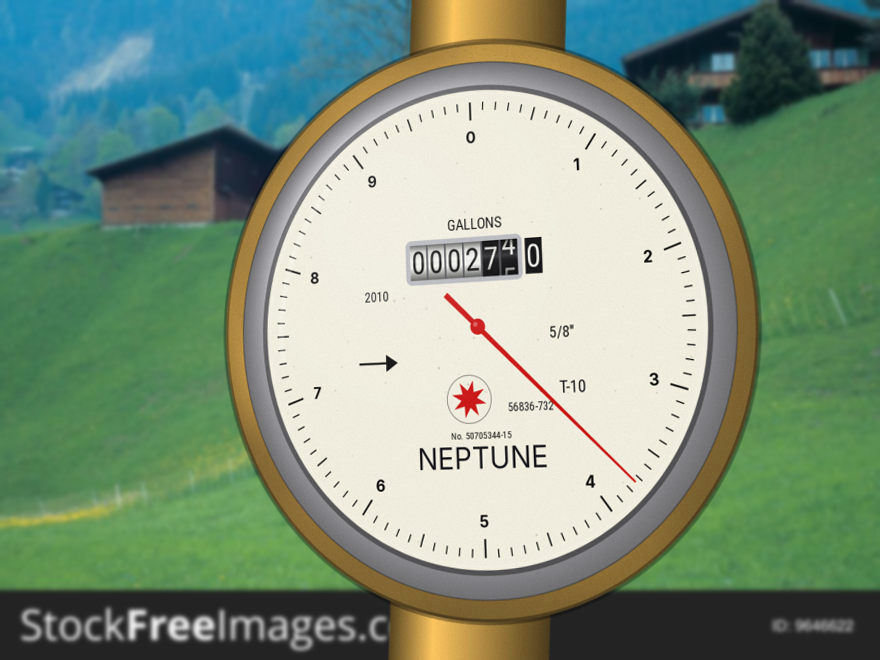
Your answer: 2743.7 gal
